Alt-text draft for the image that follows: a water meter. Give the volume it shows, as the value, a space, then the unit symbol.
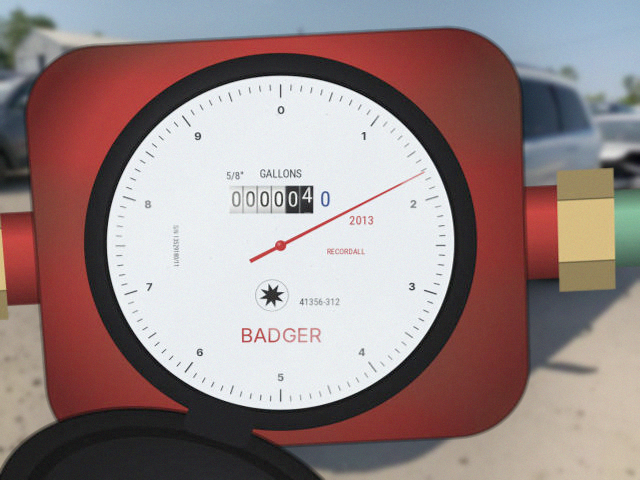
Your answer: 41.7 gal
